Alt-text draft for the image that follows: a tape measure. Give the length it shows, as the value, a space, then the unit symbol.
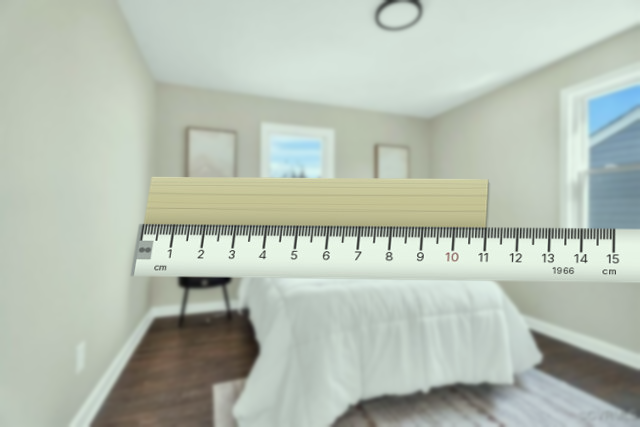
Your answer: 11 cm
